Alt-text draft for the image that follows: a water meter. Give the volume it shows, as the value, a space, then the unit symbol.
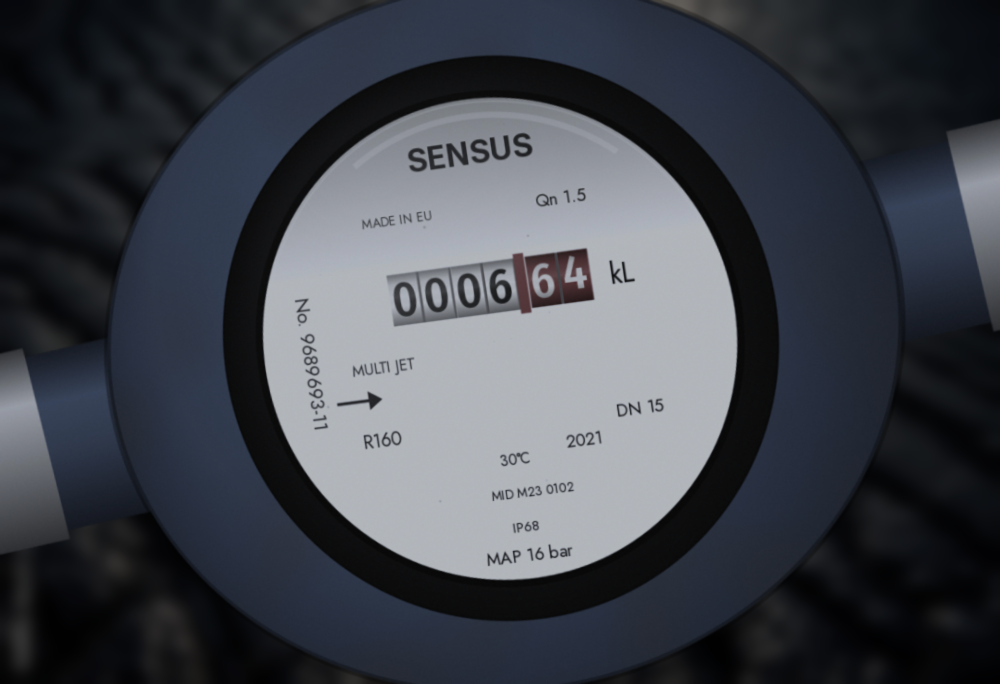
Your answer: 6.64 kL
